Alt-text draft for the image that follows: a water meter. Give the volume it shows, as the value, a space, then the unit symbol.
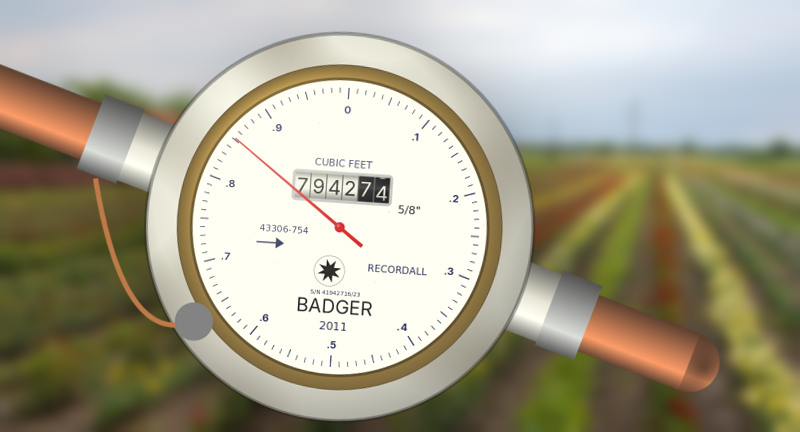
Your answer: 794273.85 ft³
